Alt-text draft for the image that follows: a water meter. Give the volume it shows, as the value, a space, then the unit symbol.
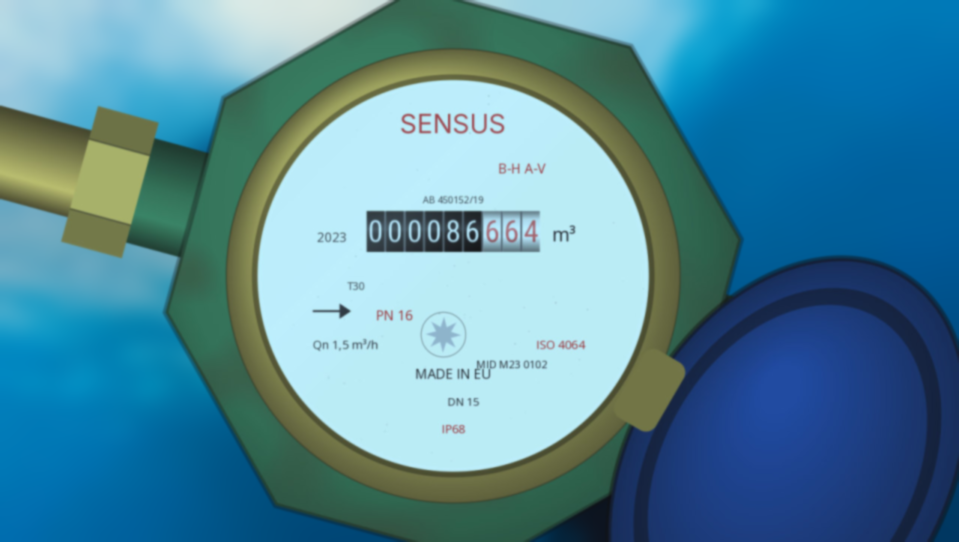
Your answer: 86.664 m³
